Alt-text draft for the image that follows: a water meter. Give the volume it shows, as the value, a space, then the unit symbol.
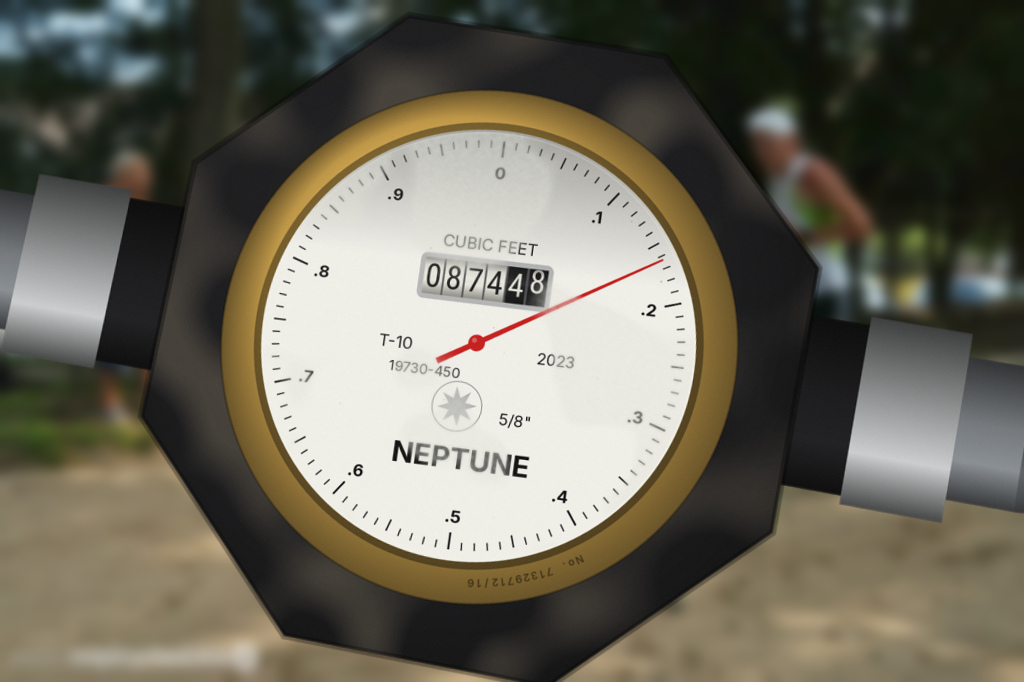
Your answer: 87448.16 ft³
